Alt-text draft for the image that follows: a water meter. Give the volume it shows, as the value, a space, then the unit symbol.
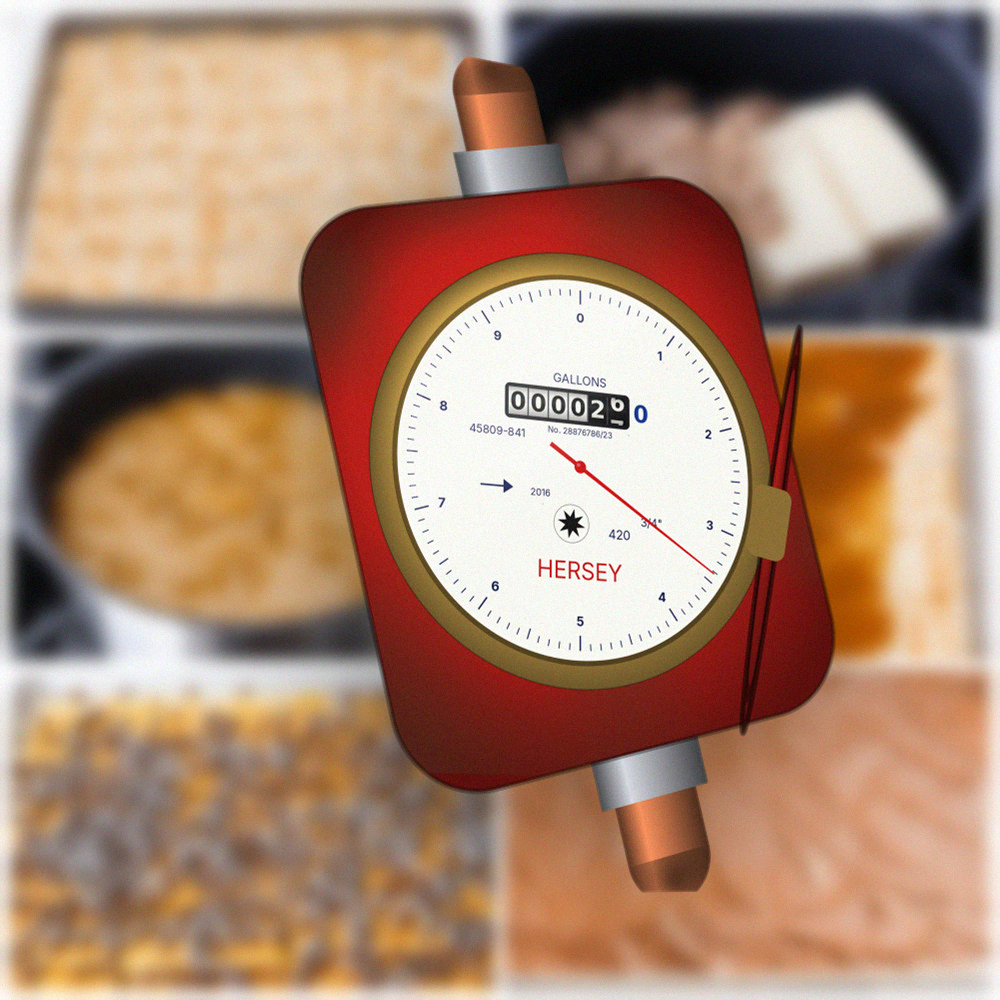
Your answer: 263.4 gal
